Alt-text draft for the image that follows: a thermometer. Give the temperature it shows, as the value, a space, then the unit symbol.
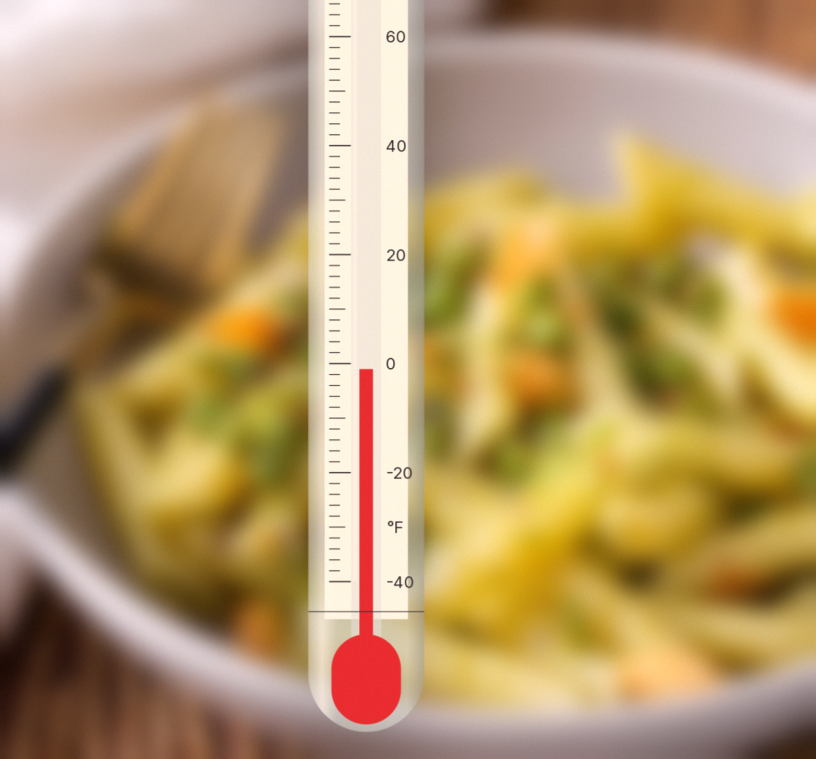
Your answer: -1 °F
